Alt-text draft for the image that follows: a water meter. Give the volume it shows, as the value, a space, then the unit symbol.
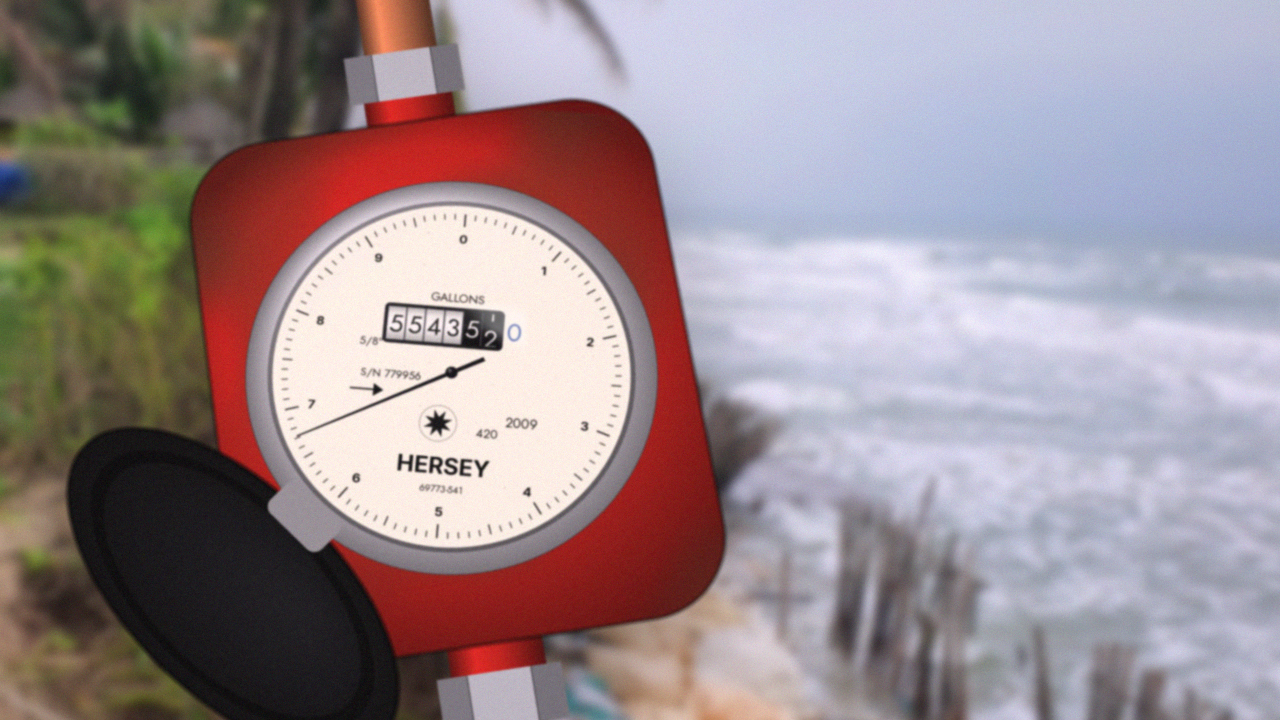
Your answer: 5543516.7 gal
